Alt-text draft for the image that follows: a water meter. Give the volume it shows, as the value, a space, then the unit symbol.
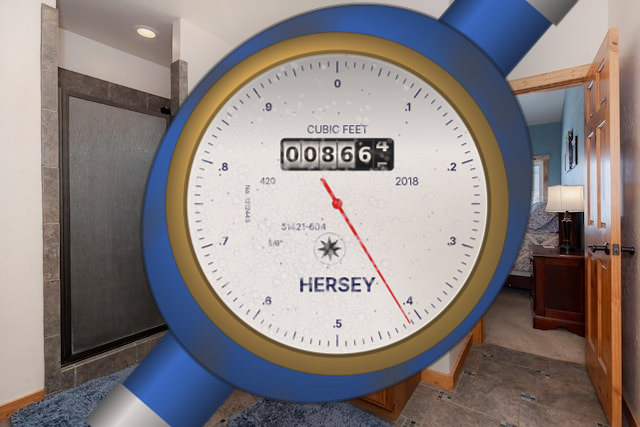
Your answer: 8664.41 ft³
